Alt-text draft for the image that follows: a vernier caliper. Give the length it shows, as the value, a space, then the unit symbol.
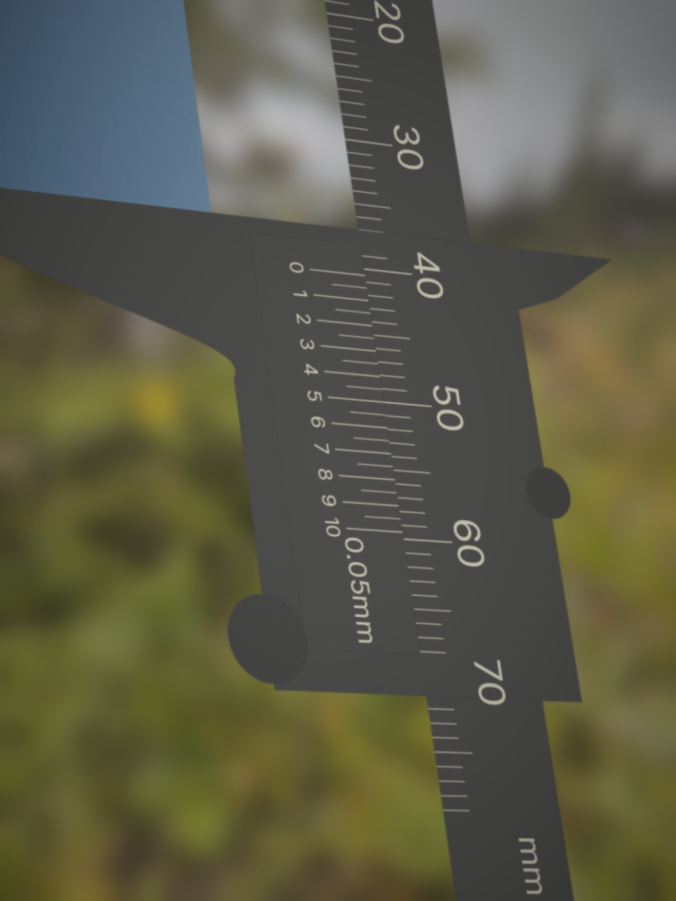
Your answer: 40.5 mm
